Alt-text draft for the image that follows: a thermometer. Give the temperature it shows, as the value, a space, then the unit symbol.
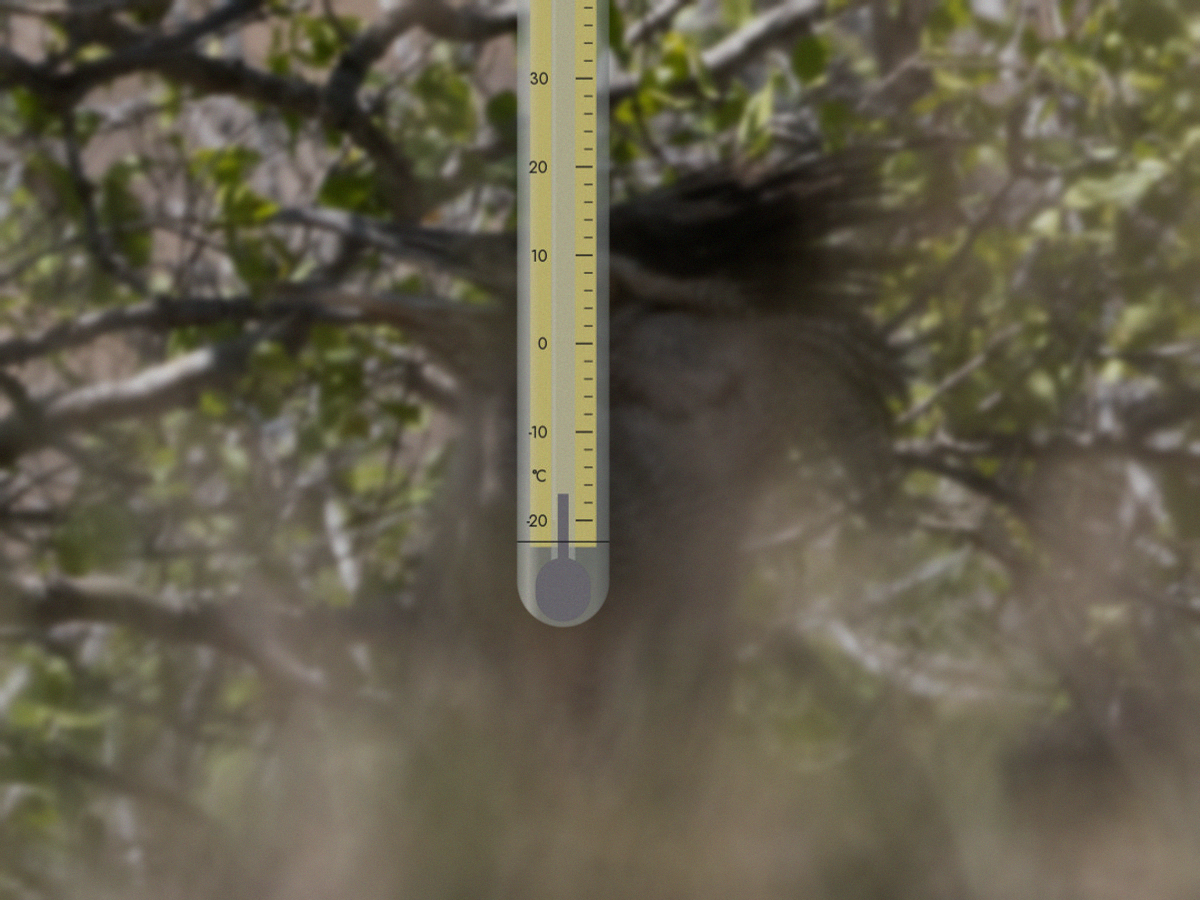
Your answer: -17 °C
